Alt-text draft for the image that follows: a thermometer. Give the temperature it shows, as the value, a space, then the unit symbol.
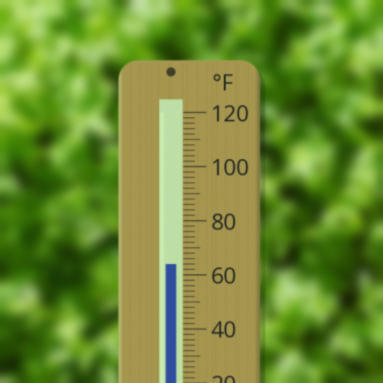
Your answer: 64 °F
